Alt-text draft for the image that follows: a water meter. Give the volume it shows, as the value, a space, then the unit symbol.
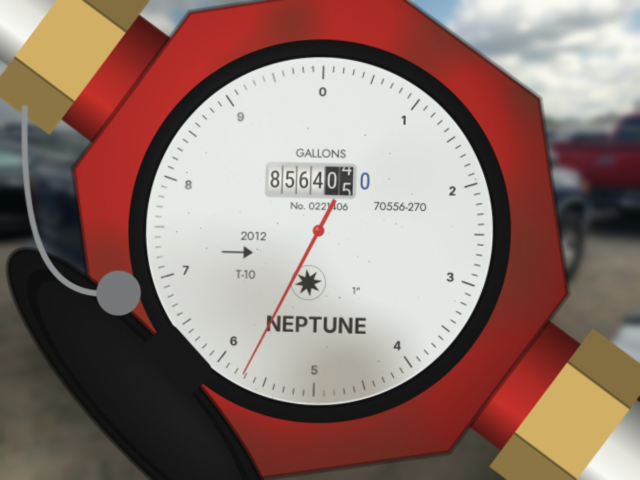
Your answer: 8564045.7 gal
